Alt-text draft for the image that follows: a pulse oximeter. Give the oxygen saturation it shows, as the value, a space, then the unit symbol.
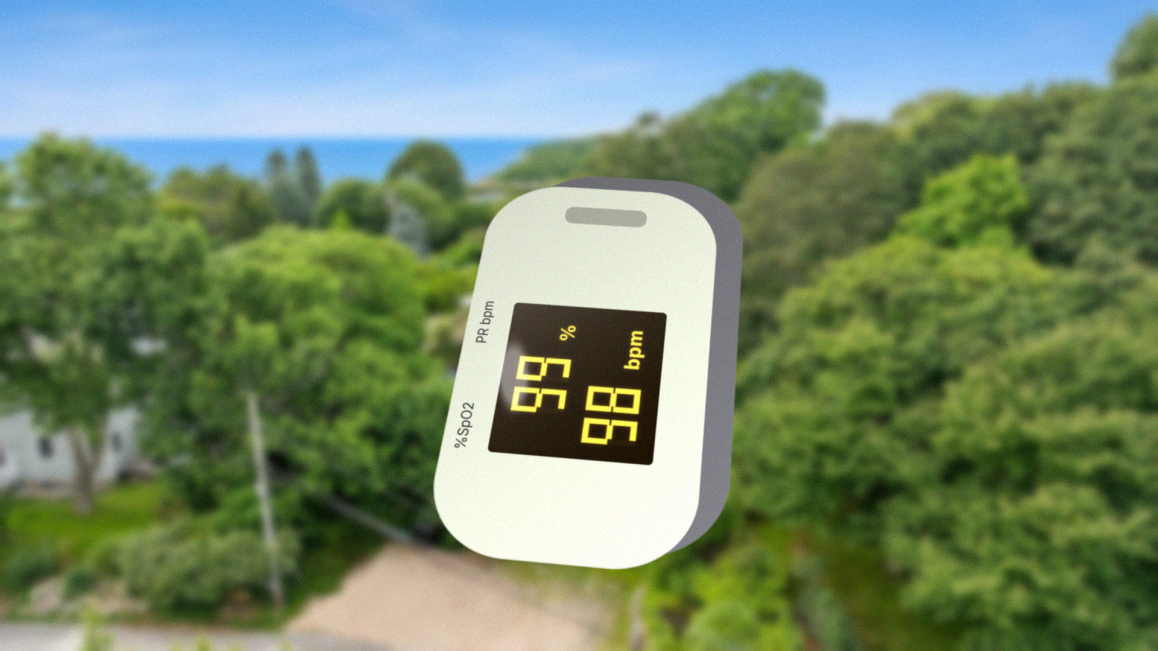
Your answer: 99 %
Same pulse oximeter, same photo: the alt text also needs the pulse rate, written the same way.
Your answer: 98 bpm
